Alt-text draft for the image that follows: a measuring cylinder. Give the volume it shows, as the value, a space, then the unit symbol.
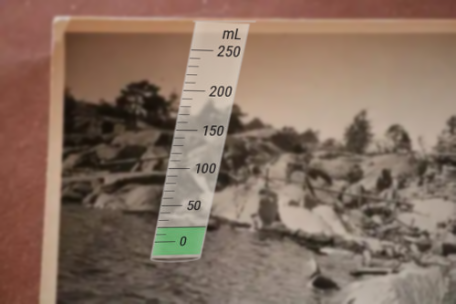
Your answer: 20 mL
